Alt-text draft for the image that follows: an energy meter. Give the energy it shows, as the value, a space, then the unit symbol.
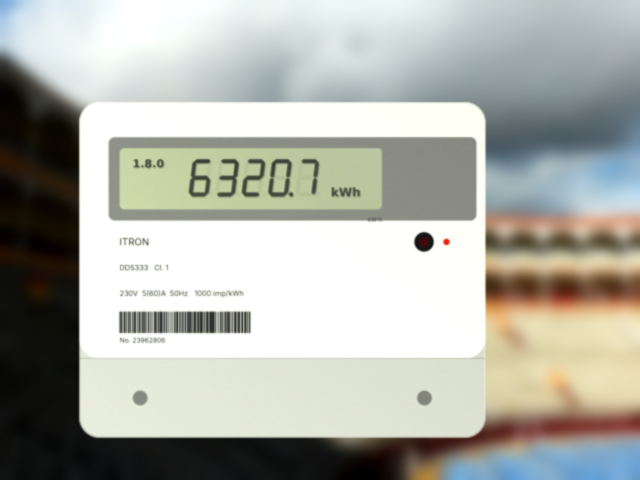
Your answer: 6320.7 kWh
